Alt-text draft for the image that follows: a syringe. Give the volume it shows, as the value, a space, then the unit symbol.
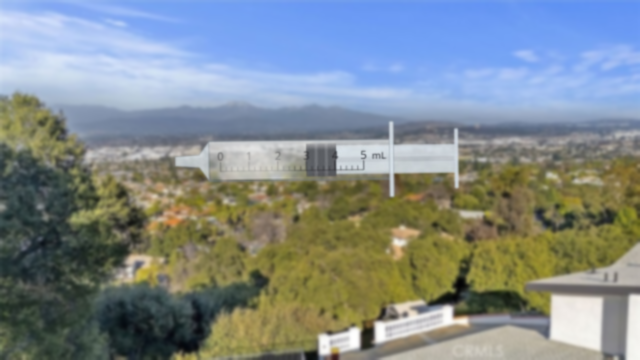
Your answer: 3 mL
